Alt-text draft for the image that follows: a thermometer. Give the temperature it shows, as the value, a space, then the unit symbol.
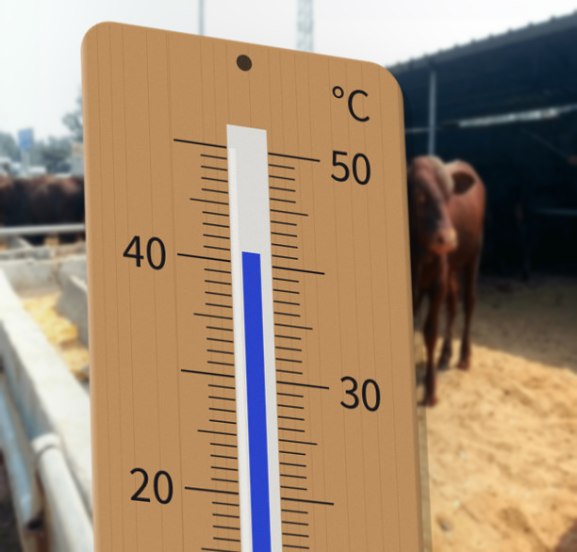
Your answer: 41 °C
